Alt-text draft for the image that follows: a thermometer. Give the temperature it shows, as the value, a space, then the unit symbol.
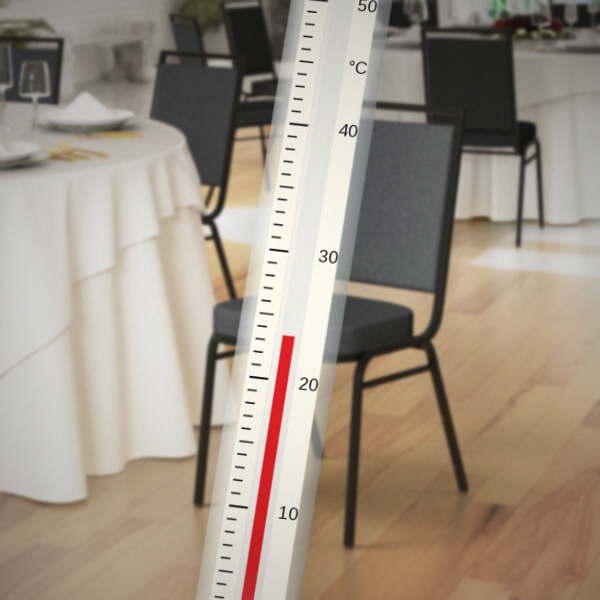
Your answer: 23.5 °C
